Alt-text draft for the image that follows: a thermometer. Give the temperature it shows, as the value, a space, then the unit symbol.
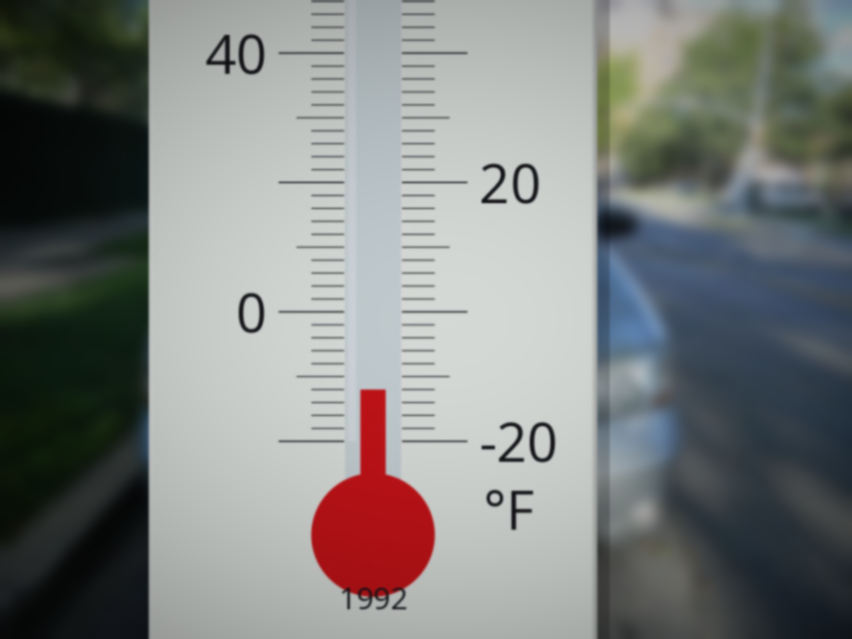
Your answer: -12 °F
